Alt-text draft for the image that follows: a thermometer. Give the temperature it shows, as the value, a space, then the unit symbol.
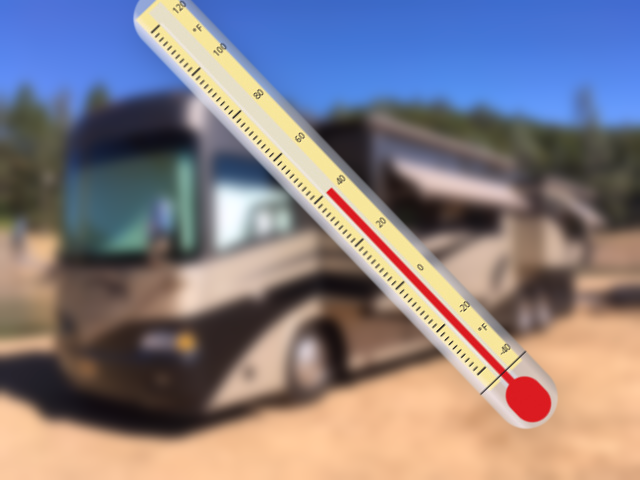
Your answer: 40 °F
